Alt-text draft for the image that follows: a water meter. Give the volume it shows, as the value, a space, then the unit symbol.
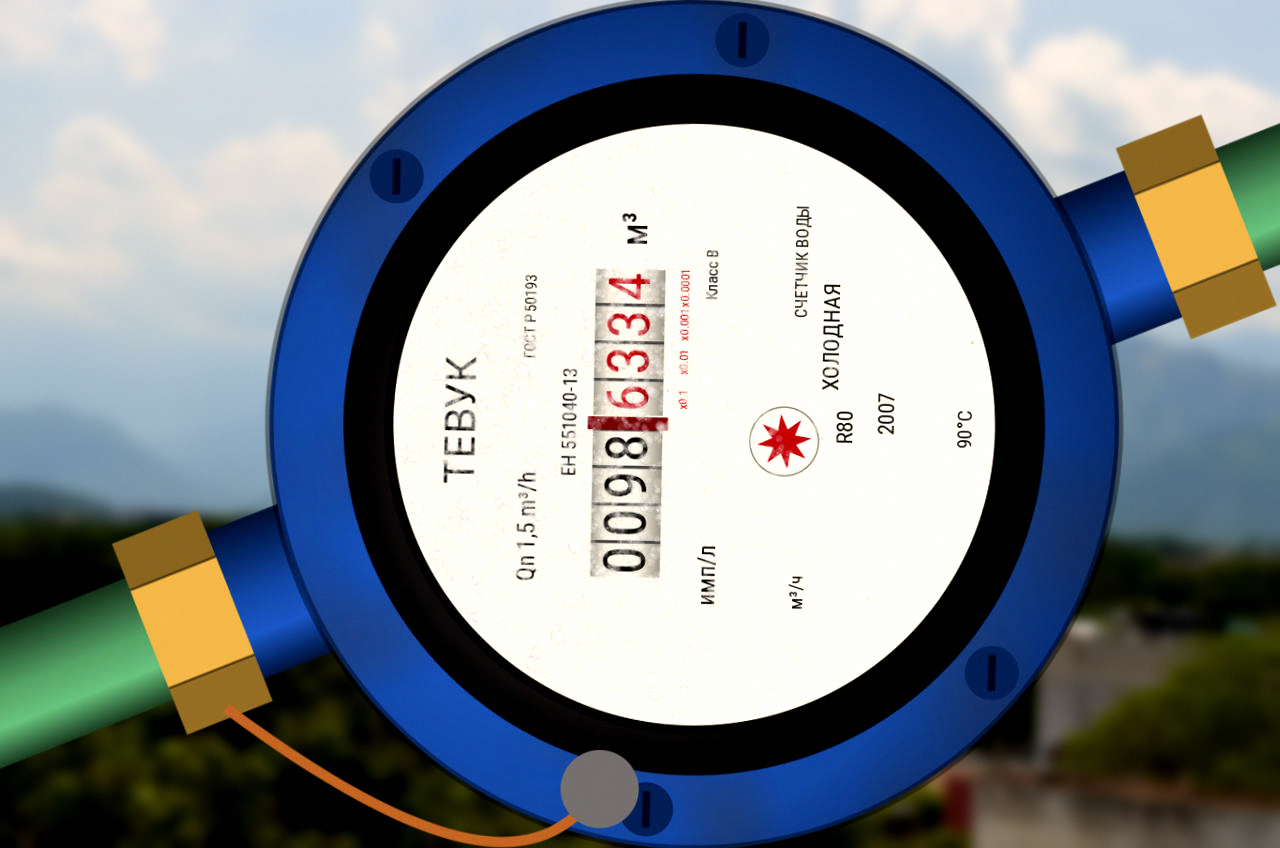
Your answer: 98.6334 m³
